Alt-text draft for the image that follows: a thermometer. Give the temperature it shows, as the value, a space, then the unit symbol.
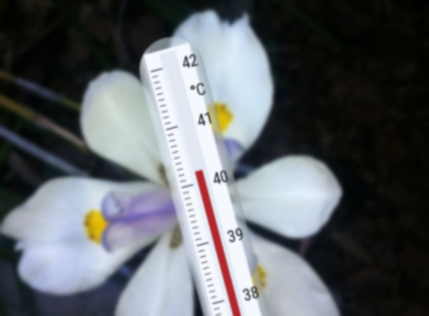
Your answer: 40.2 °C
